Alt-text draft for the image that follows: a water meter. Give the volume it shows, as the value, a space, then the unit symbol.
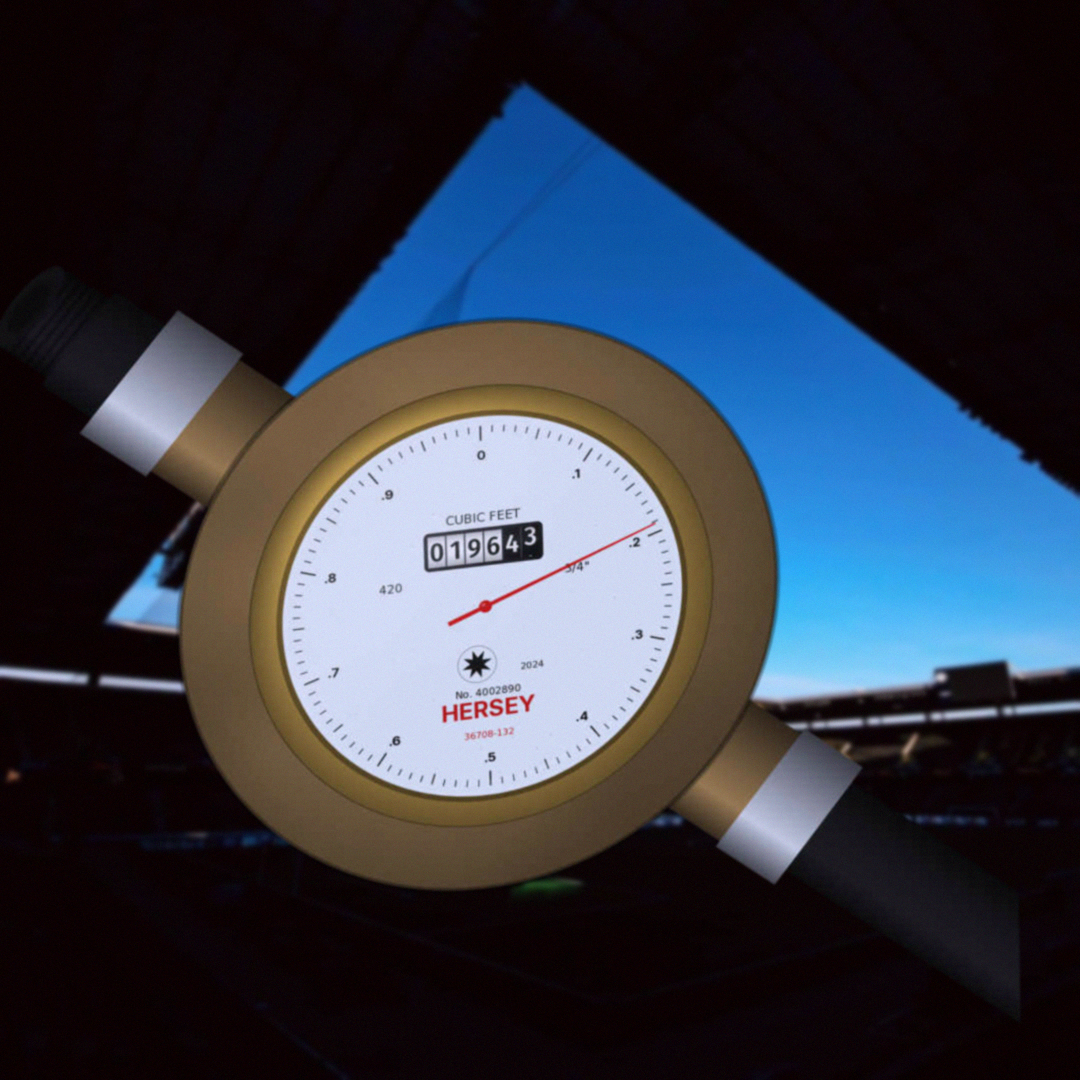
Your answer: 19643.19 ft³
